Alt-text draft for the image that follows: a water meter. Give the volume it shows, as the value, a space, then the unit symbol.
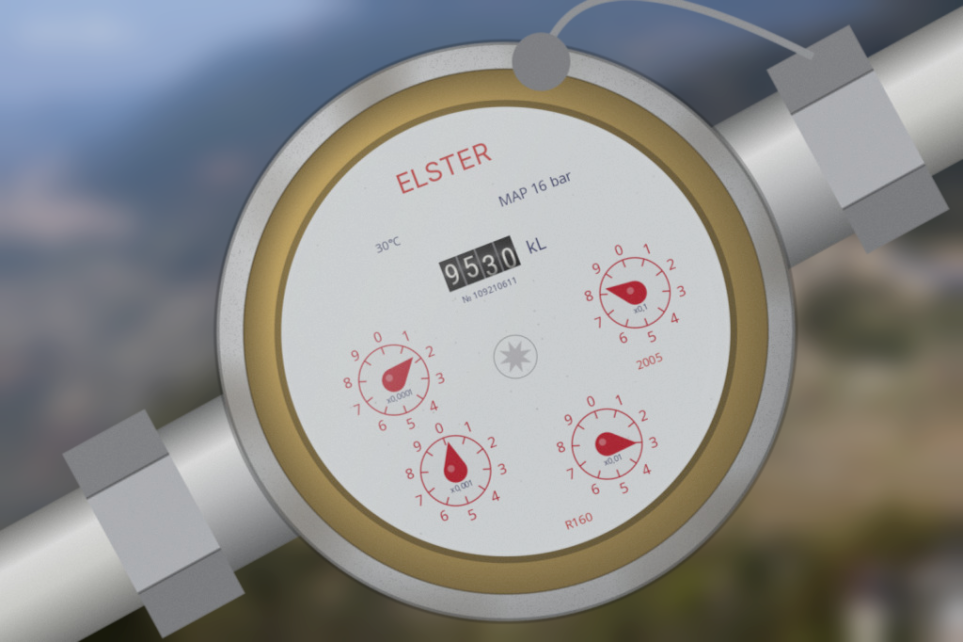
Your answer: 9529.8301 kL
